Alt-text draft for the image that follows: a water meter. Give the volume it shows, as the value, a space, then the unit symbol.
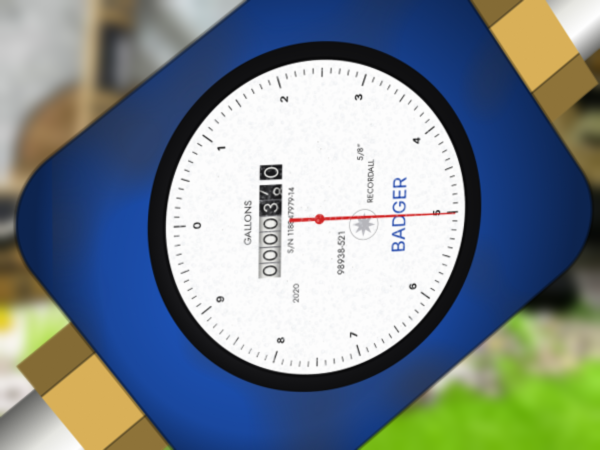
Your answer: 375.0 gal
